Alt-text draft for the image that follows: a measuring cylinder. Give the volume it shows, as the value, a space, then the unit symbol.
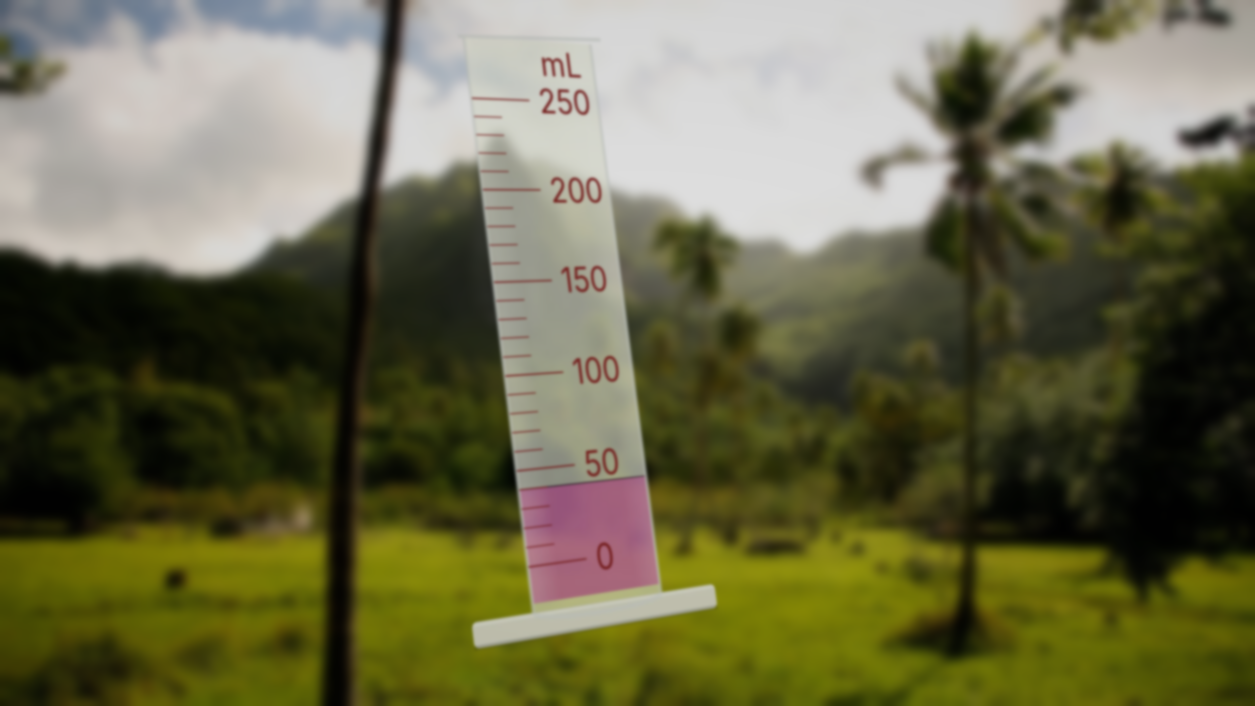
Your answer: 40 mL
